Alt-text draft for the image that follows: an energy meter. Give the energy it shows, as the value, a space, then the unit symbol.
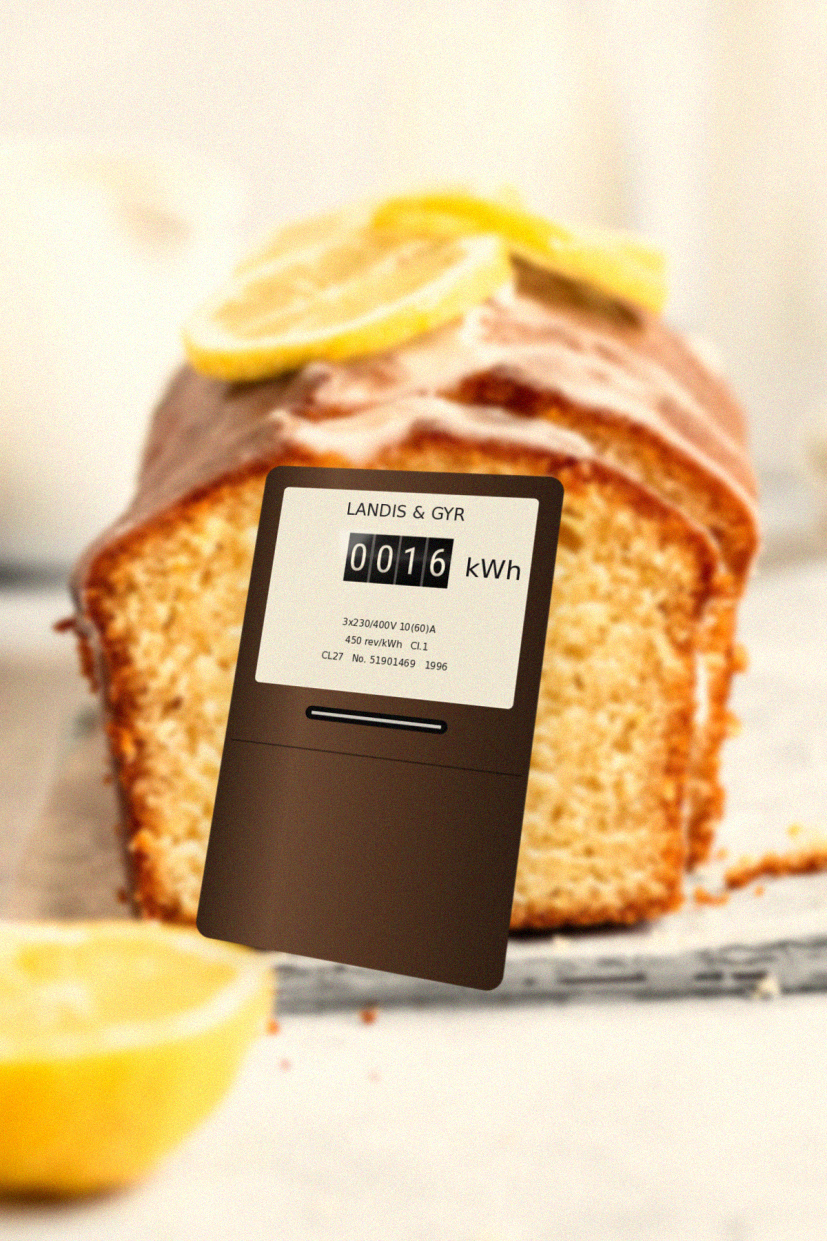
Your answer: 16 kWh
